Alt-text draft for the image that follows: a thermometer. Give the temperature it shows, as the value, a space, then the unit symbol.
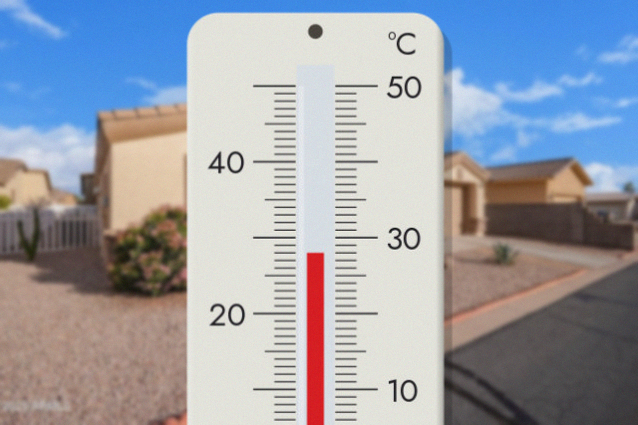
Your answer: 28 °C
